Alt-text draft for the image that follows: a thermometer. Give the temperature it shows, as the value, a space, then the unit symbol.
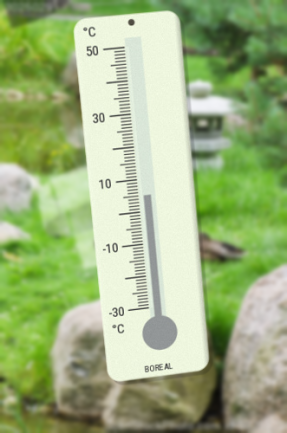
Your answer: 5 °C
